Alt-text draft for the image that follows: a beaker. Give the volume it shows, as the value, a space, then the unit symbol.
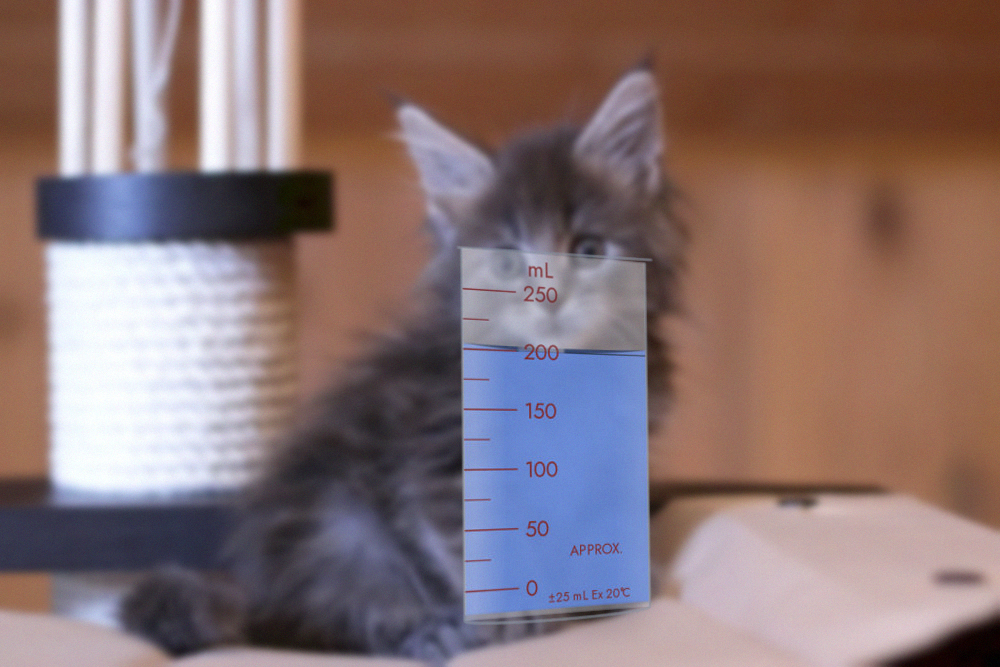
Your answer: 200 mL
